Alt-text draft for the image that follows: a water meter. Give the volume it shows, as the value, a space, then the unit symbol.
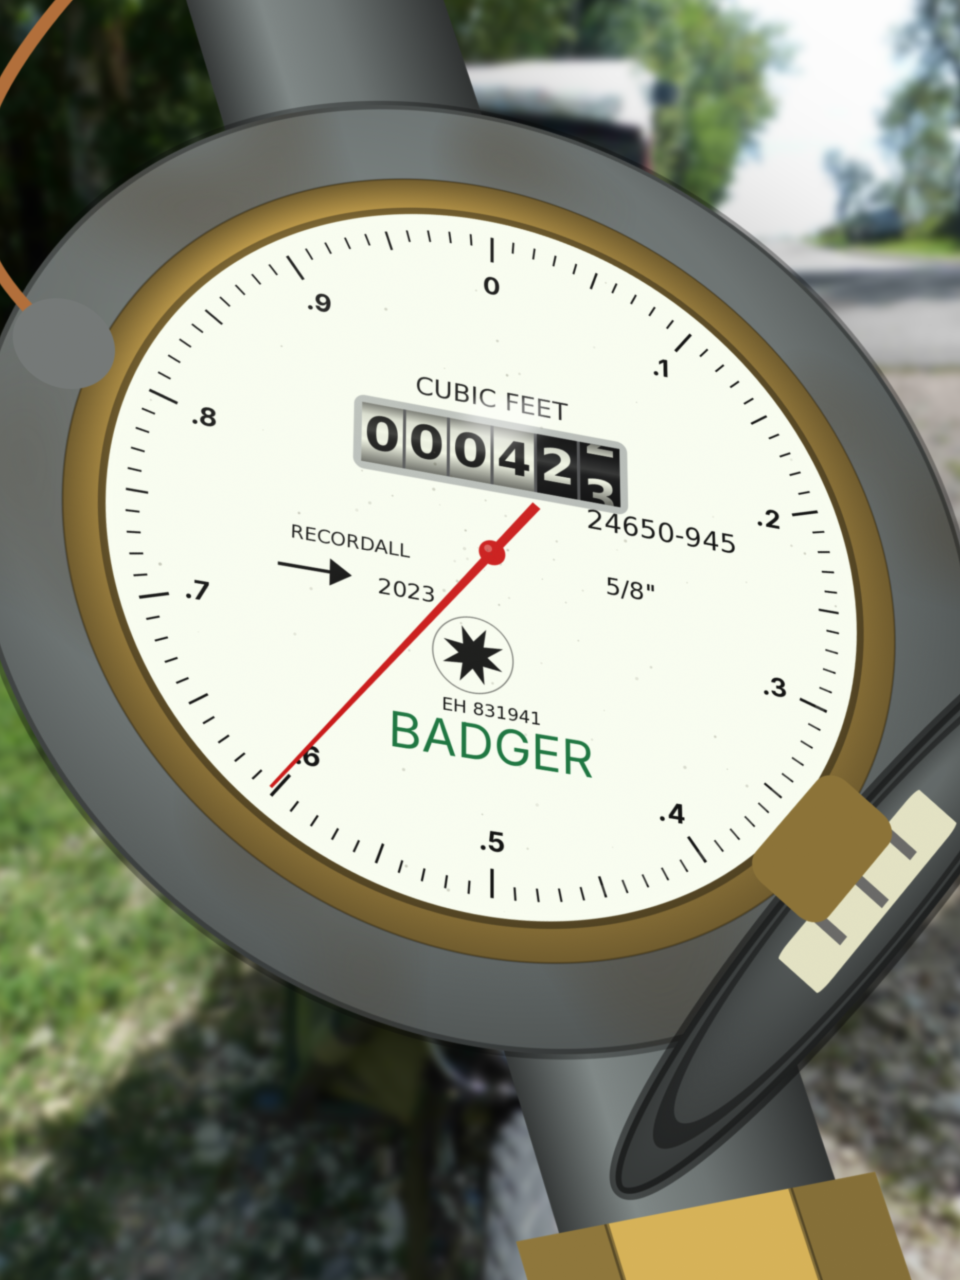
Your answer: 422.60 ft³
